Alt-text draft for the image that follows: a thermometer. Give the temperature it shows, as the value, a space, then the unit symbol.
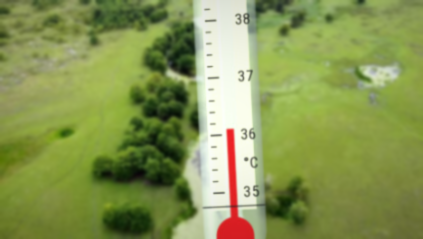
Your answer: 36.1 °C
